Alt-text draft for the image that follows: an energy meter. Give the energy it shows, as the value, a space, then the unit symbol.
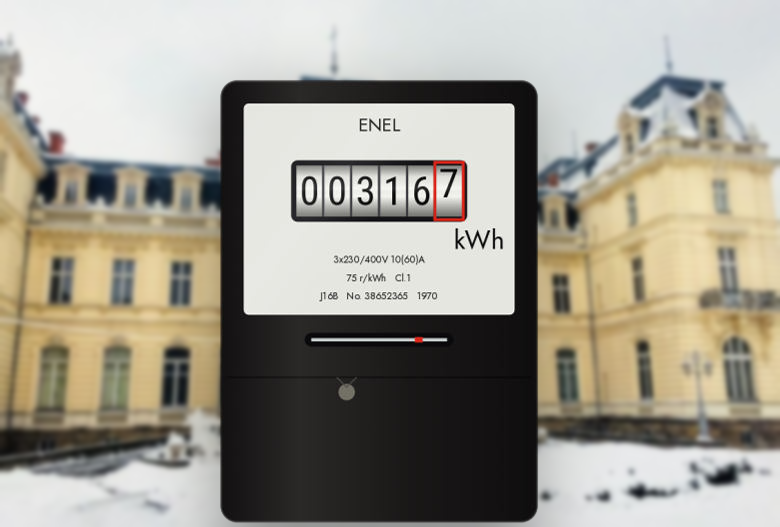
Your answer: 316.7 kWh
